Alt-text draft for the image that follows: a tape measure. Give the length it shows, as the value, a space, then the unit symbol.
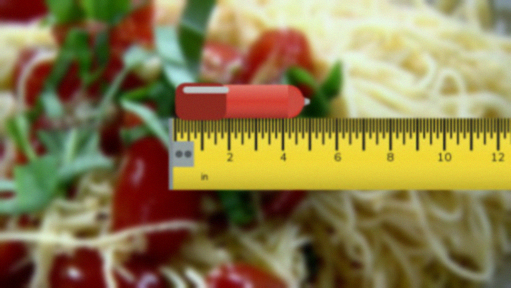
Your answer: 5 in
